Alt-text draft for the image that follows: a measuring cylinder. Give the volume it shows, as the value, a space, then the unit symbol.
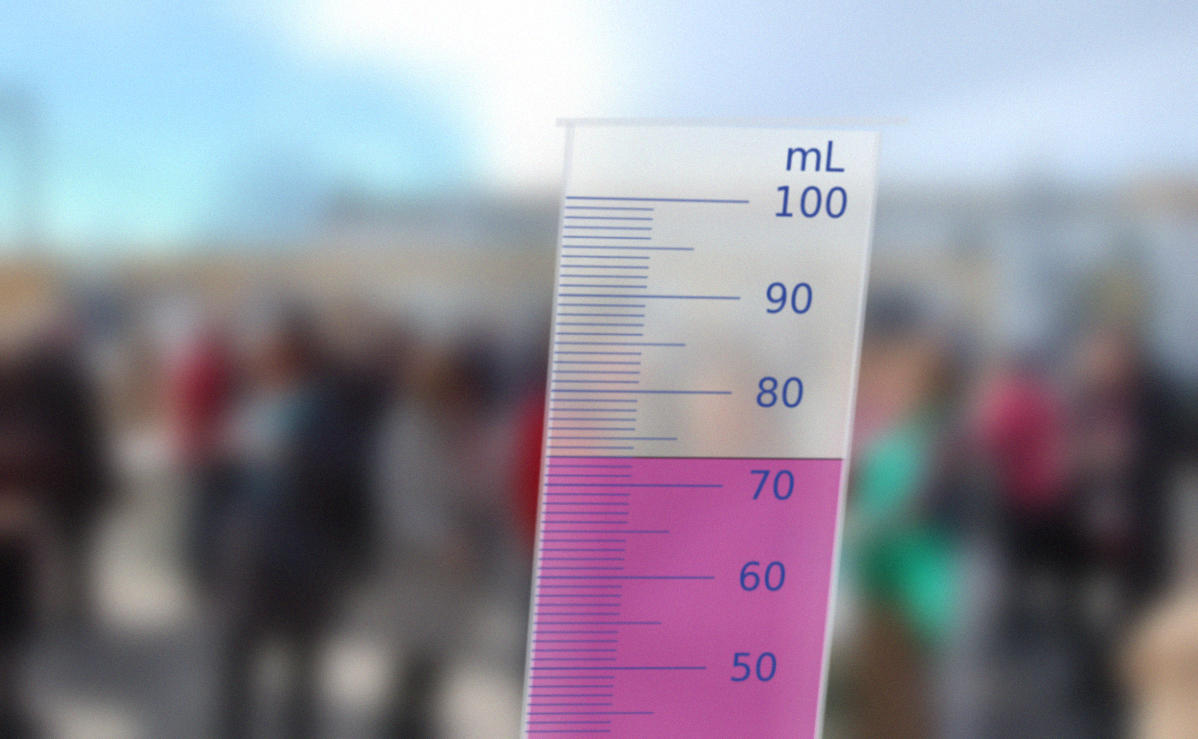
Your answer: 73 mL
